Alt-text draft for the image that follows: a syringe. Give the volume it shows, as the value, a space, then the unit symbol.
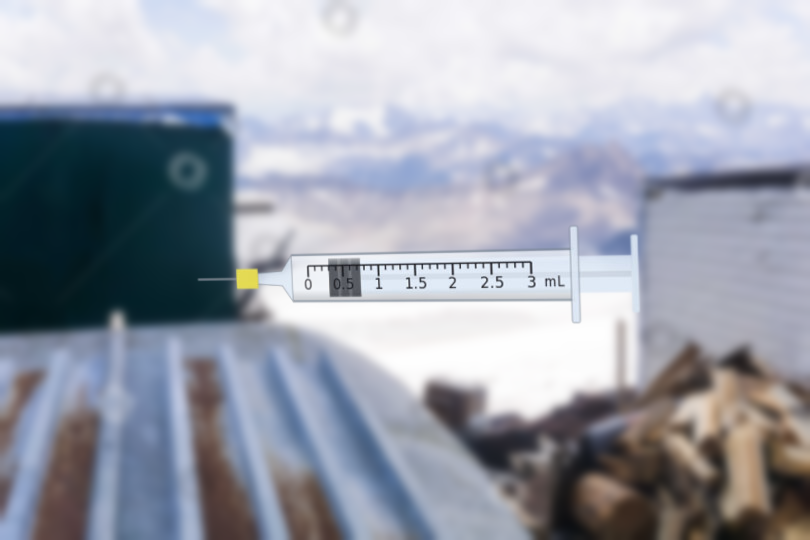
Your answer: 0.3 mL
